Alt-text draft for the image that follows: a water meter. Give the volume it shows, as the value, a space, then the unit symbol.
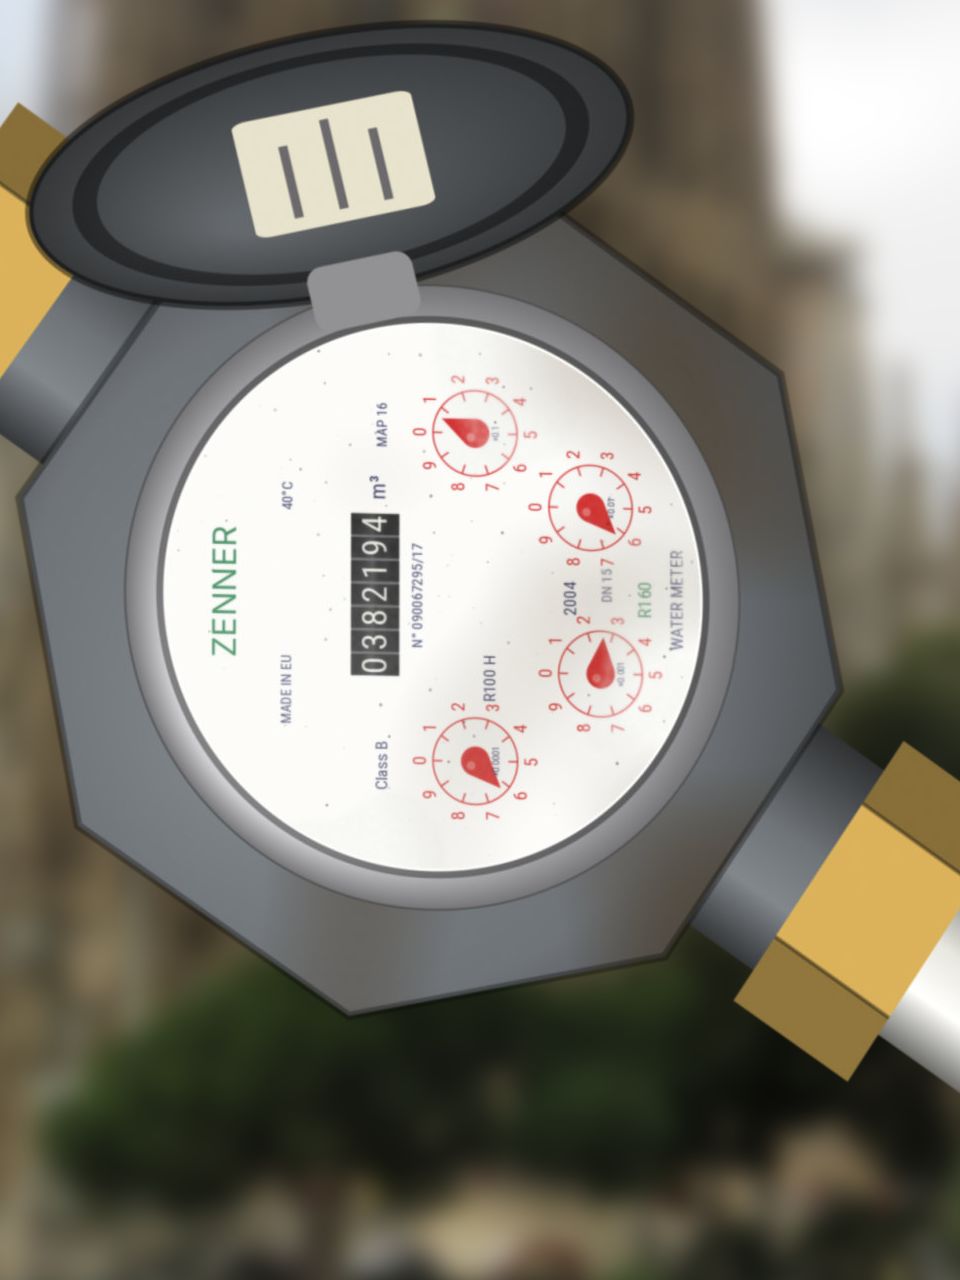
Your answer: 382194.0626 m³
